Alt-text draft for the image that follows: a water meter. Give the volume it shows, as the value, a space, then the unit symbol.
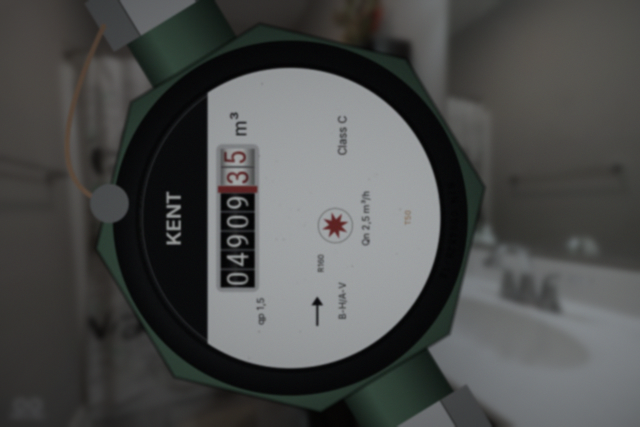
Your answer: 4909.35 m³
